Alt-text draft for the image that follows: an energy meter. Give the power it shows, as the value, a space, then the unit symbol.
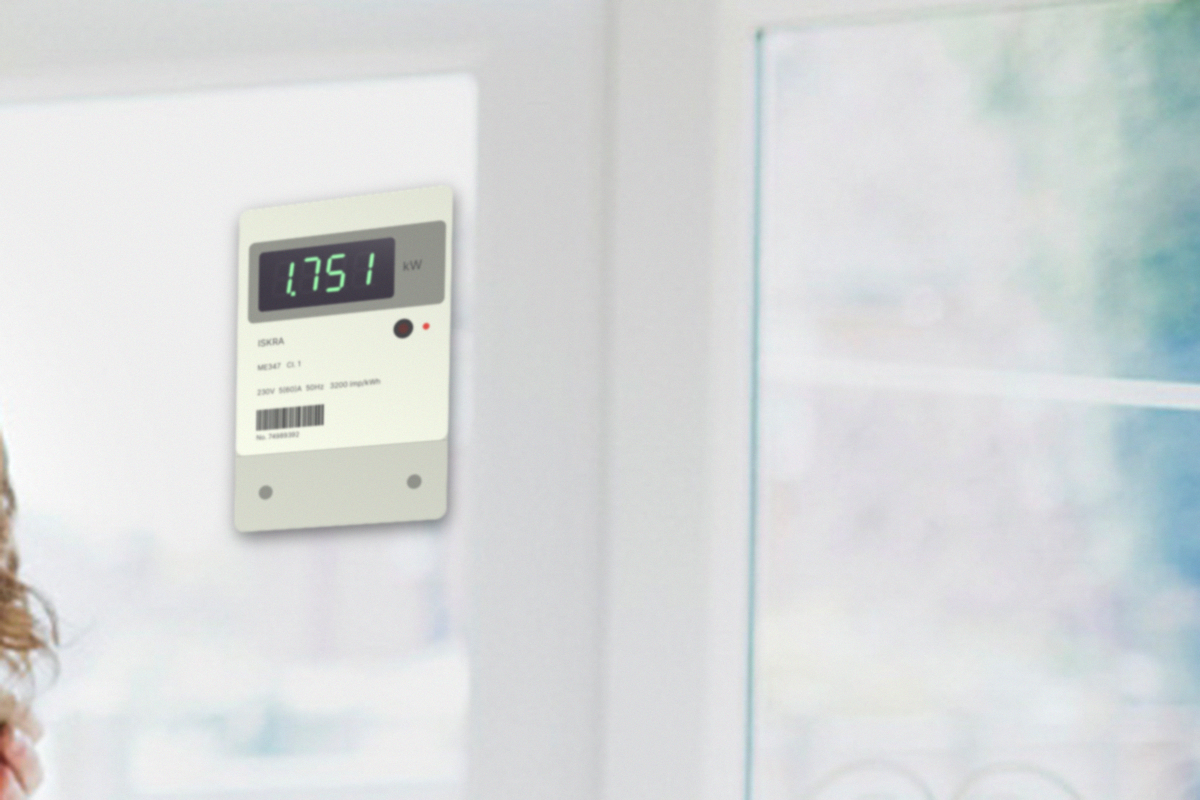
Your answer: 1.751 kW
